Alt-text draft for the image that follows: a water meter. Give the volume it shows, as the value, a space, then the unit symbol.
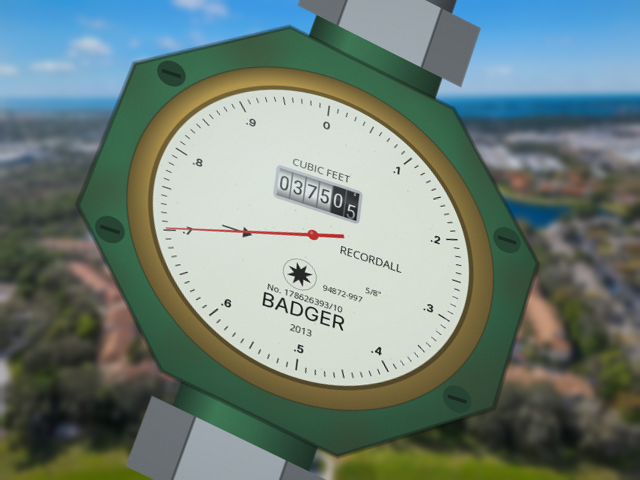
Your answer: 37504.70 ft³
